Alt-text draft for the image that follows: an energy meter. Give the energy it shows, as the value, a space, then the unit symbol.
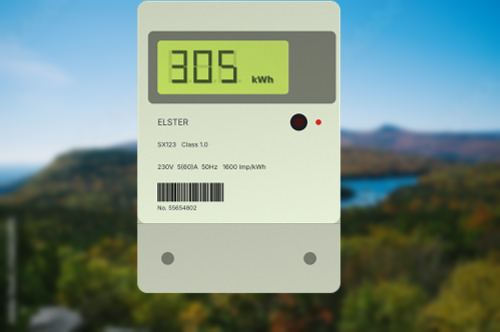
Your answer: 305 kWh
